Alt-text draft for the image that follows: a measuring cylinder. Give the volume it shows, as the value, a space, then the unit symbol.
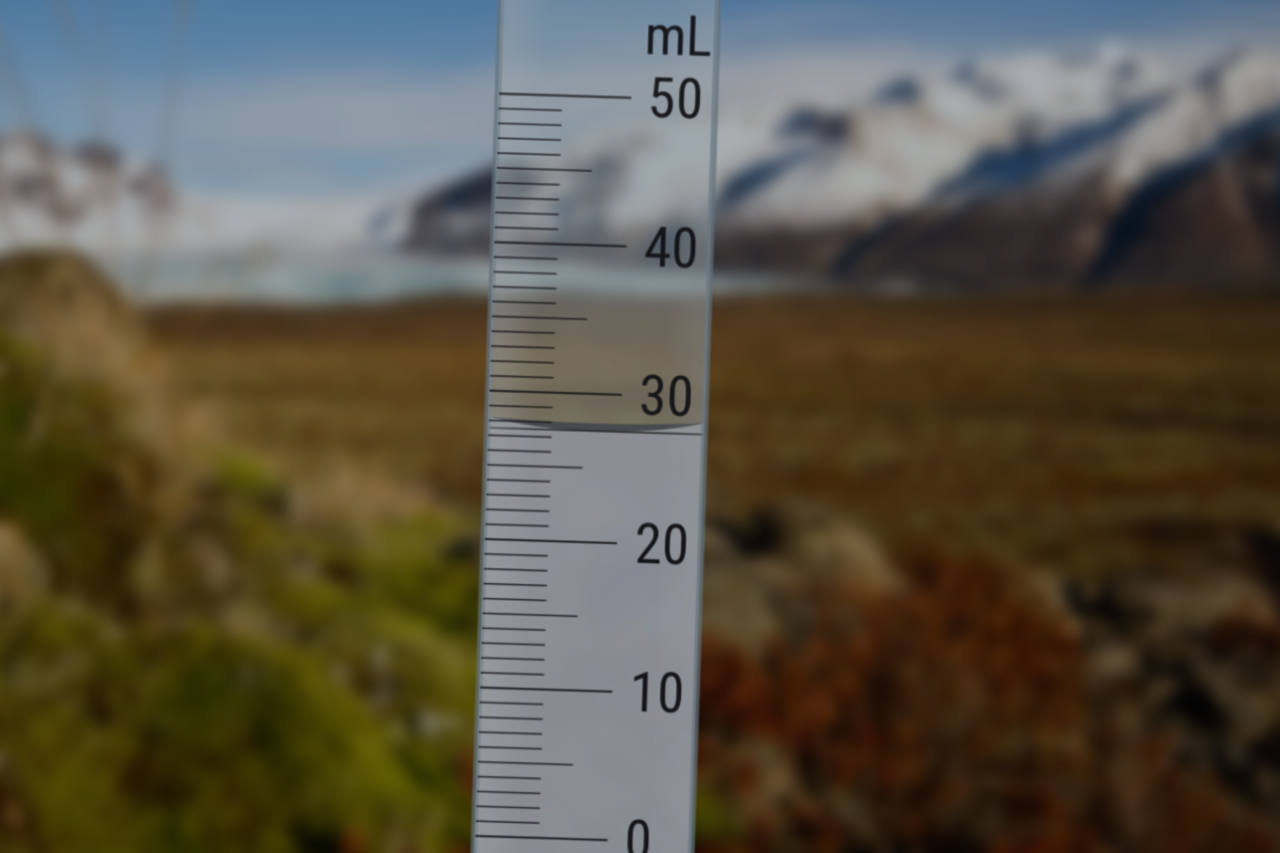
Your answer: 27.5 mL
